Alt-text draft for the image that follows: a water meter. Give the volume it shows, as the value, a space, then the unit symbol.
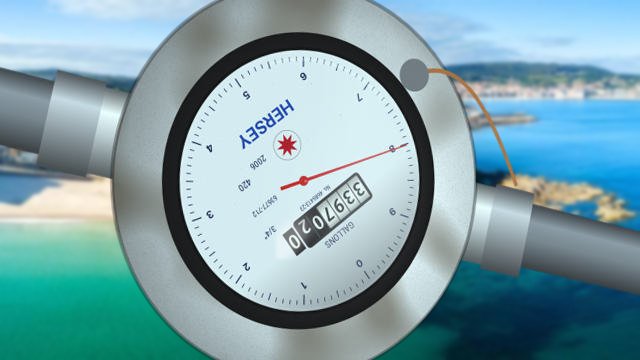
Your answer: 3397018.0 gal
